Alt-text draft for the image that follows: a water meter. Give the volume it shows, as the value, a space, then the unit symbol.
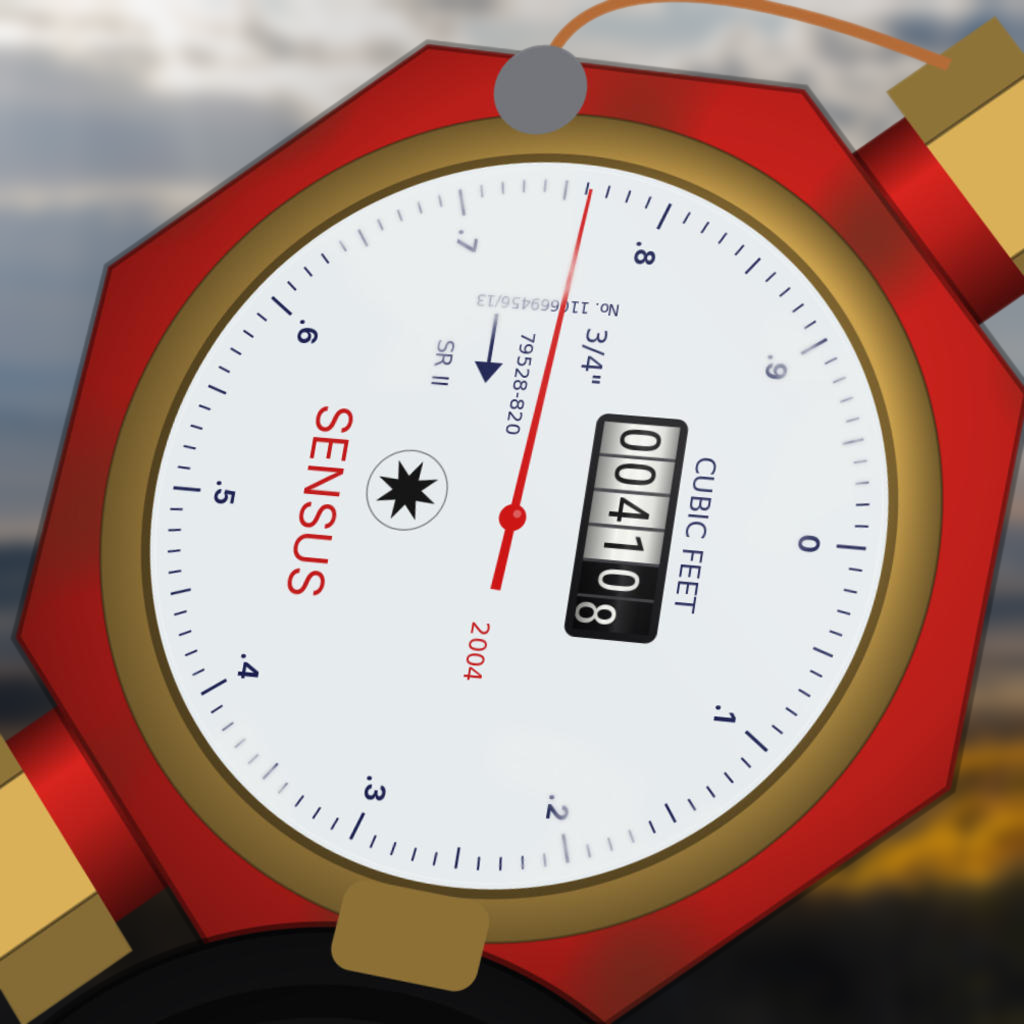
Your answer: 4107.76 ft³
